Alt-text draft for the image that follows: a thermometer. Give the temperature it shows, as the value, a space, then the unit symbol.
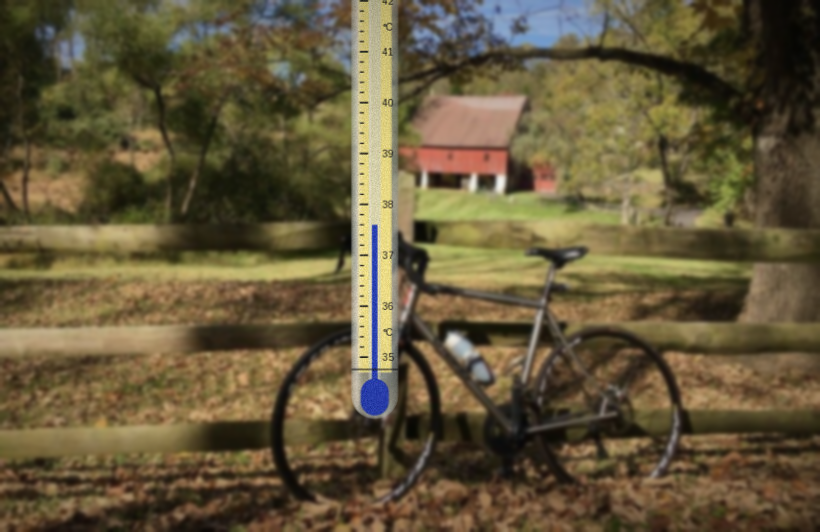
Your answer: 37.6 °C
